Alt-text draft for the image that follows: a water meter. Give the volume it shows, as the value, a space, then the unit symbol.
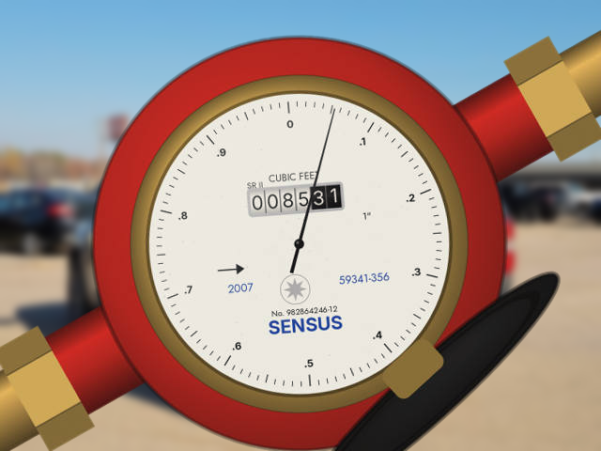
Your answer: 8531.05 ft³
